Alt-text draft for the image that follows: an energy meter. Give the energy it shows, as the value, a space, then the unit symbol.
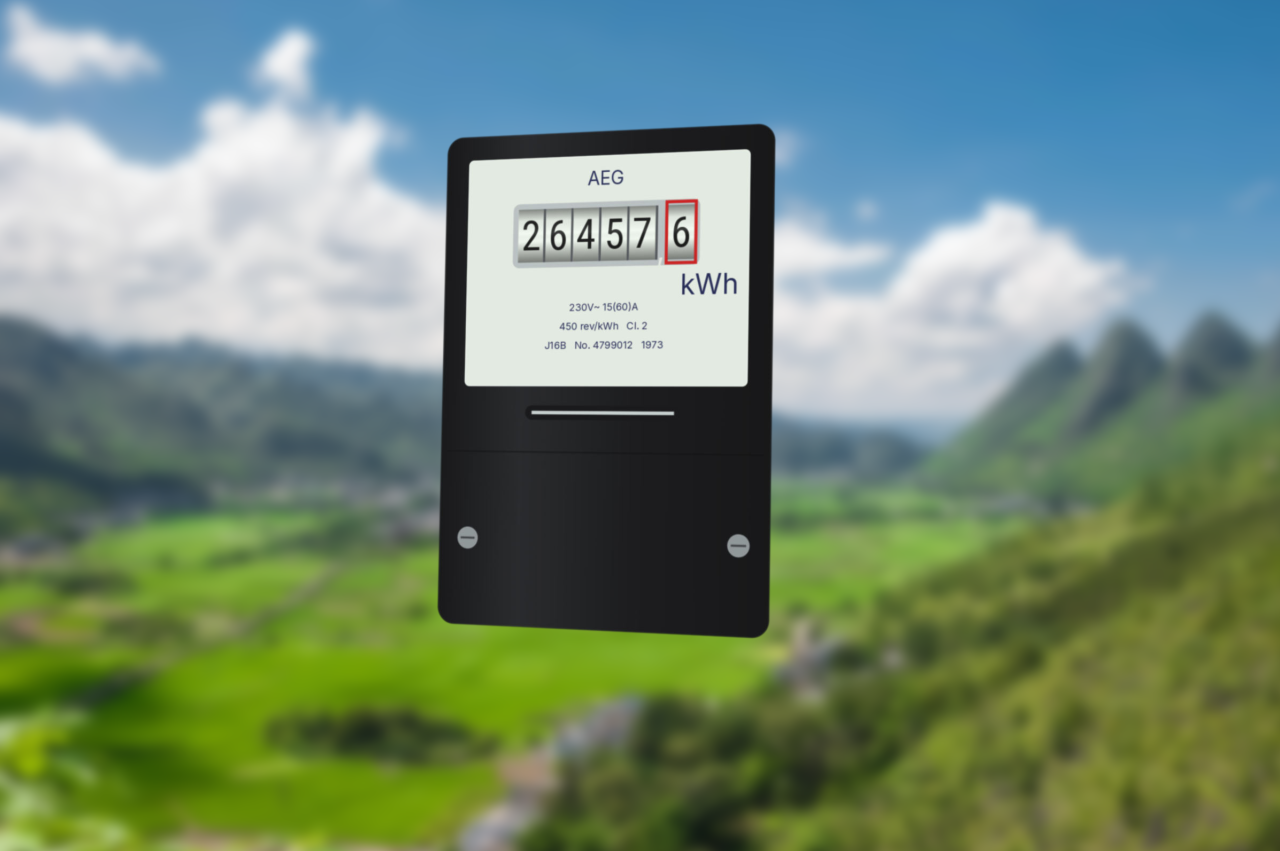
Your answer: 26457.6 kWh
